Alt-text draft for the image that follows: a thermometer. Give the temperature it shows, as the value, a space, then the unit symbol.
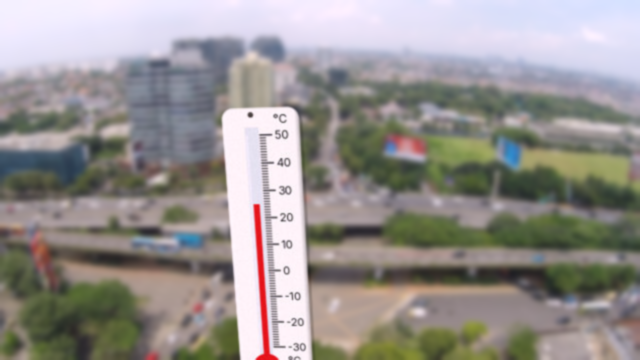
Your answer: 25 °C
